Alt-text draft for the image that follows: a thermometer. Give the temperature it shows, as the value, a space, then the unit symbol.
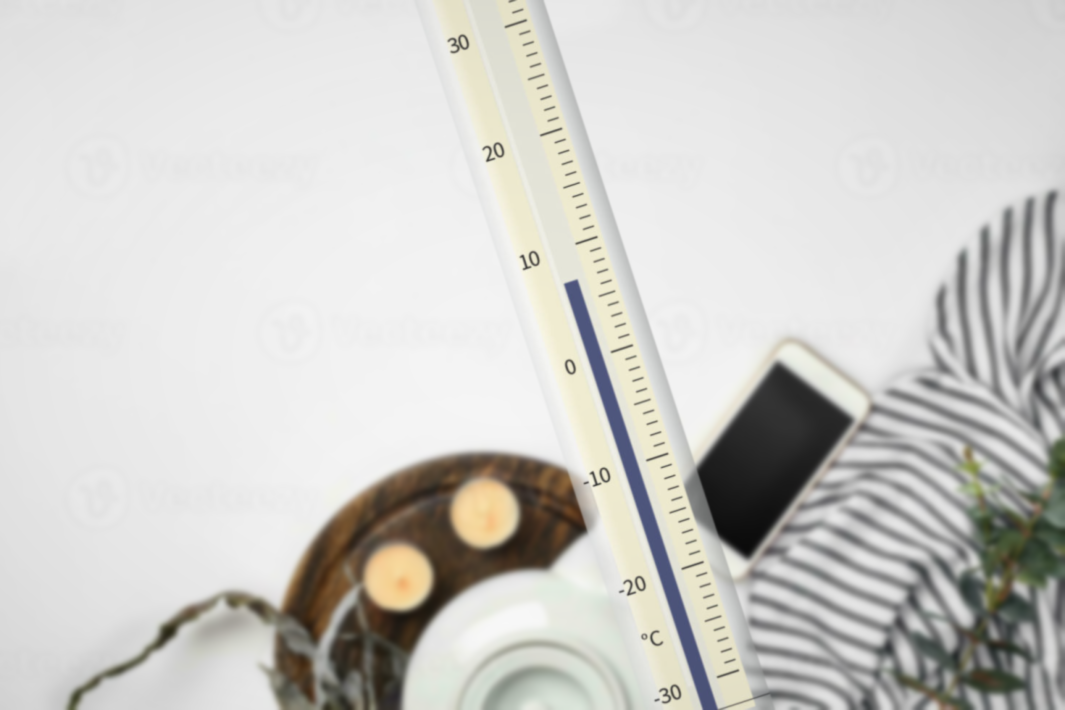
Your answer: 7 °C
